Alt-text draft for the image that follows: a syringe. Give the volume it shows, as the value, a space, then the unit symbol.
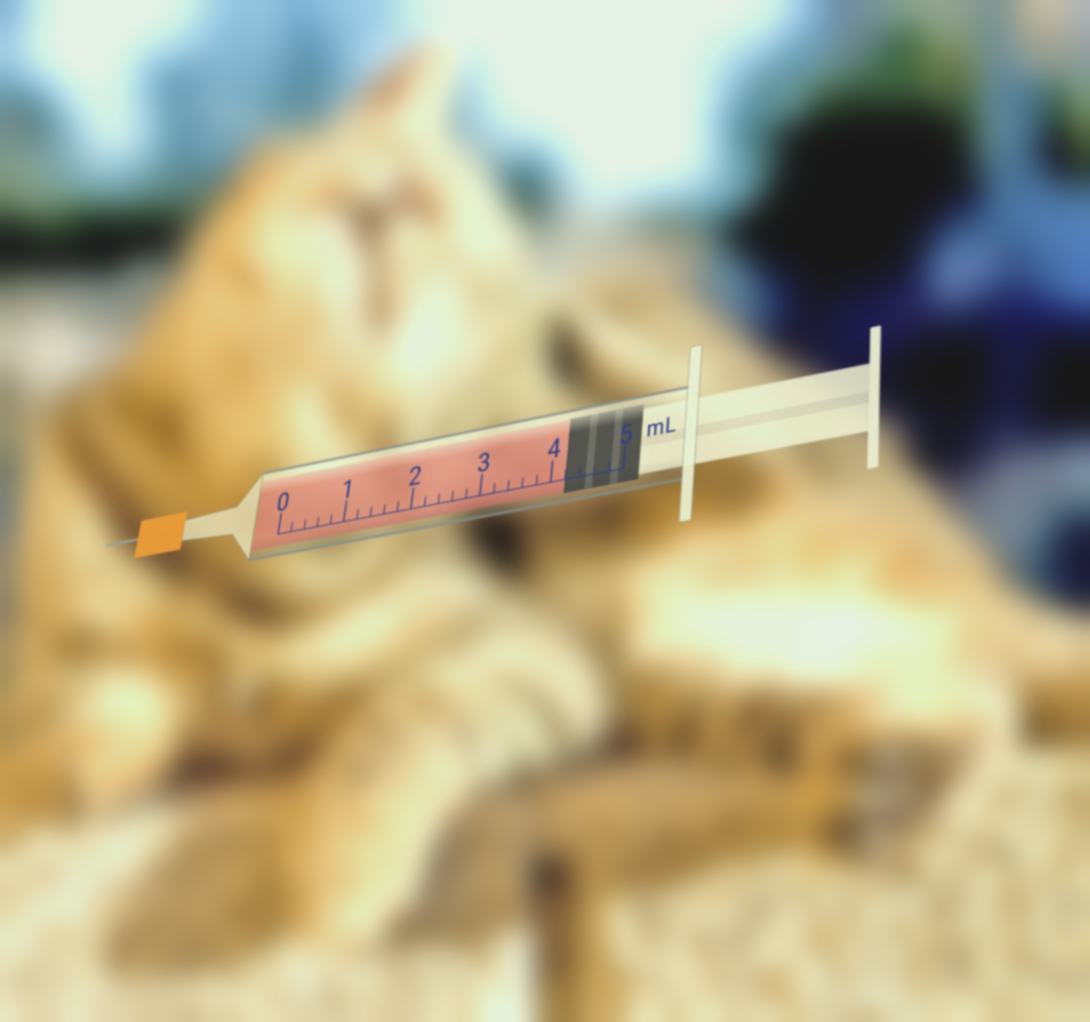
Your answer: 4.2 mL
